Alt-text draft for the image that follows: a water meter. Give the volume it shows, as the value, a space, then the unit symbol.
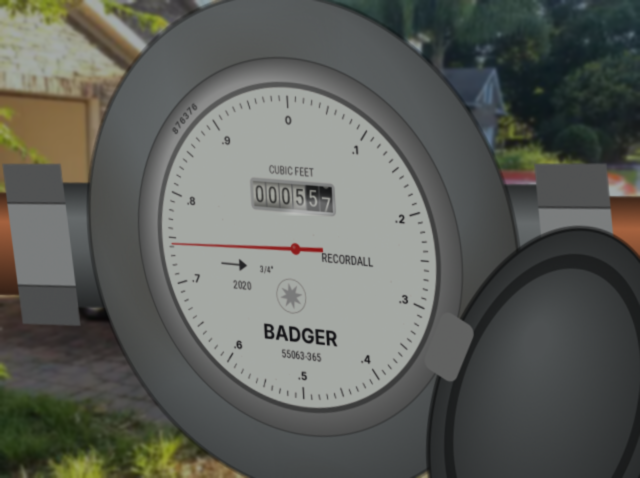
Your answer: 556.74 ft³
